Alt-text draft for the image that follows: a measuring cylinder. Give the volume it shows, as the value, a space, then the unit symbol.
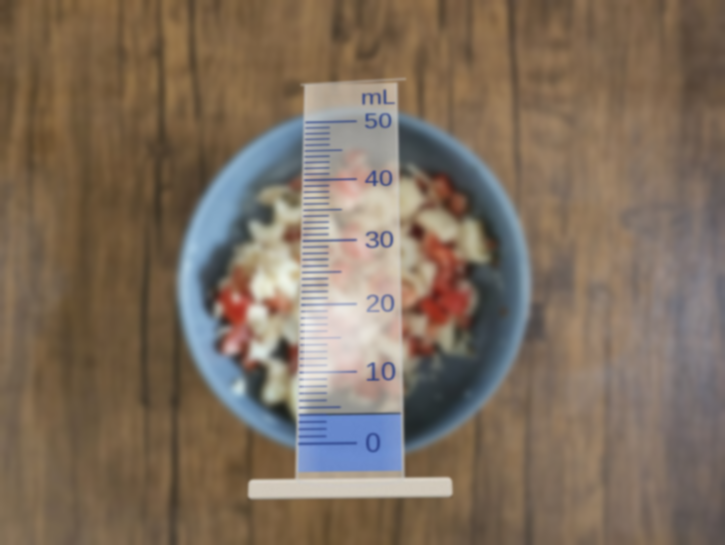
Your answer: 4 mL
